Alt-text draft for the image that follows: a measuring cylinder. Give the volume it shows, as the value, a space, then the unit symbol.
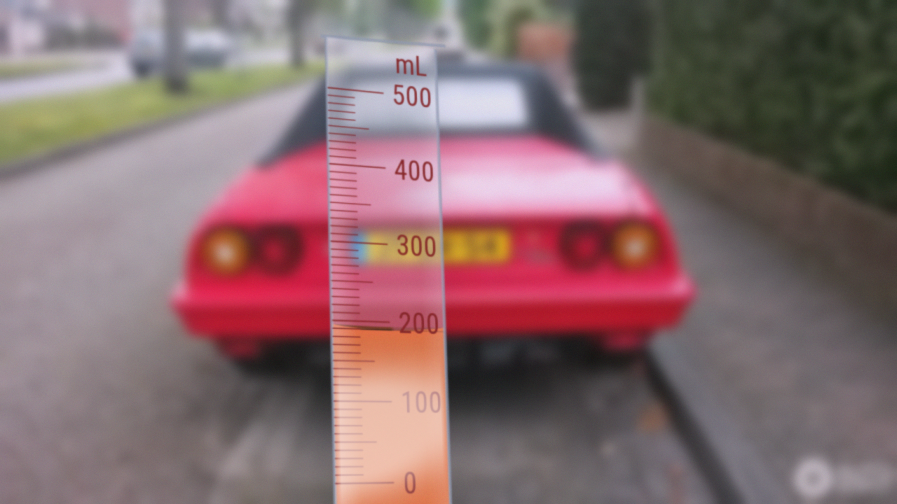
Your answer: 190 mL
